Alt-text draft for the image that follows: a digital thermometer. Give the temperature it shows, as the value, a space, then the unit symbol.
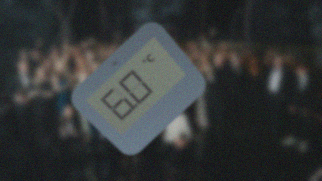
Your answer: 6.0 °C
